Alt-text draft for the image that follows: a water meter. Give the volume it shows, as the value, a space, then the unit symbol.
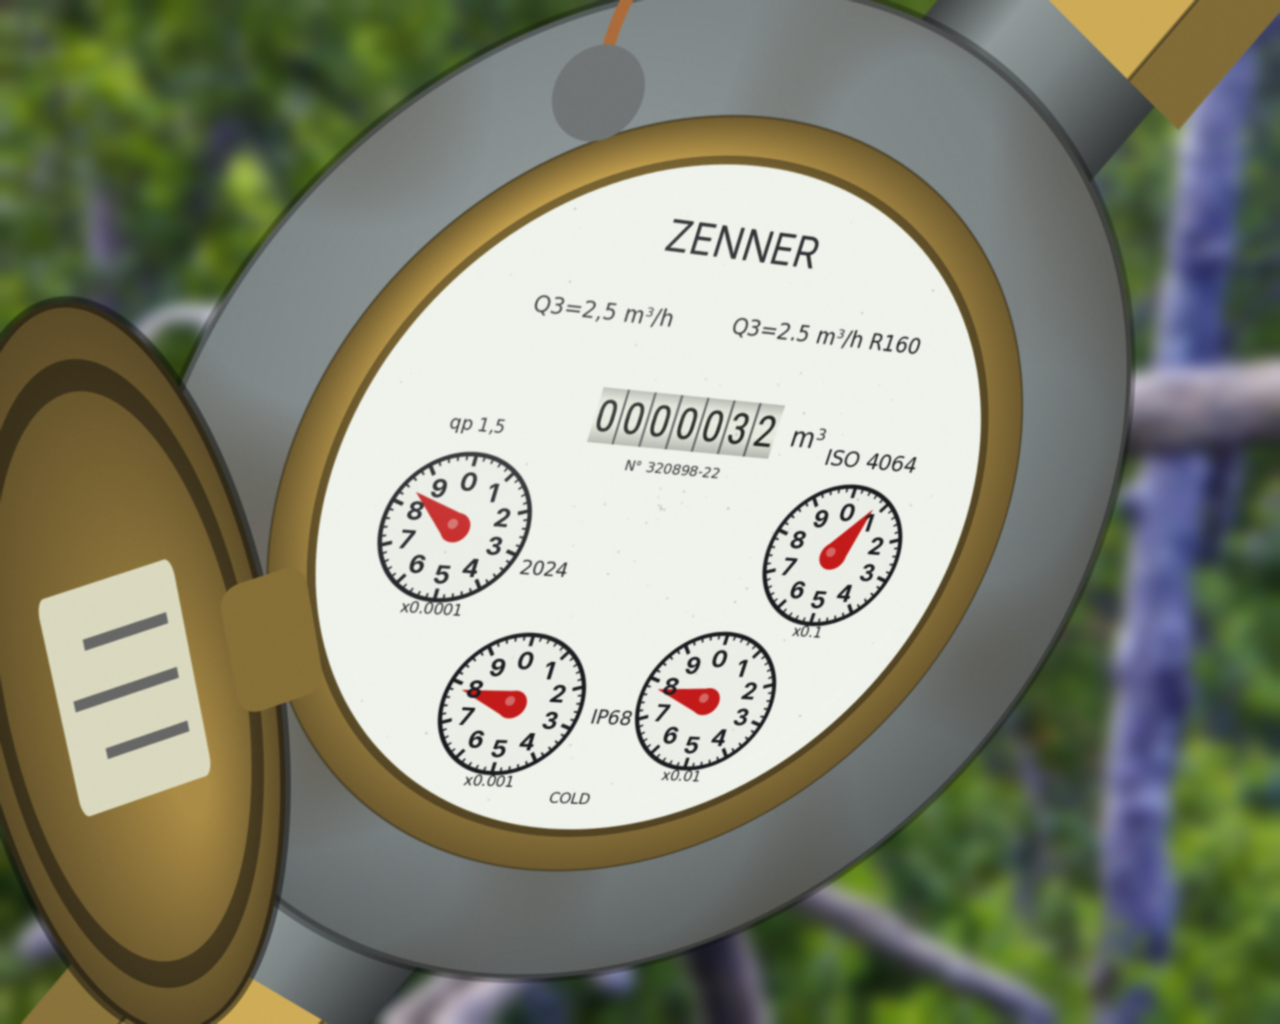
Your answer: 32.0778 m³
